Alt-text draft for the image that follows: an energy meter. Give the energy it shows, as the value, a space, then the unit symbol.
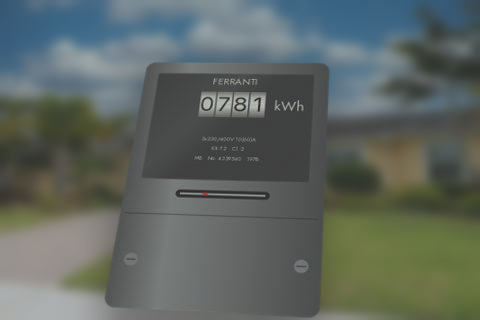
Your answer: 781 kWh
